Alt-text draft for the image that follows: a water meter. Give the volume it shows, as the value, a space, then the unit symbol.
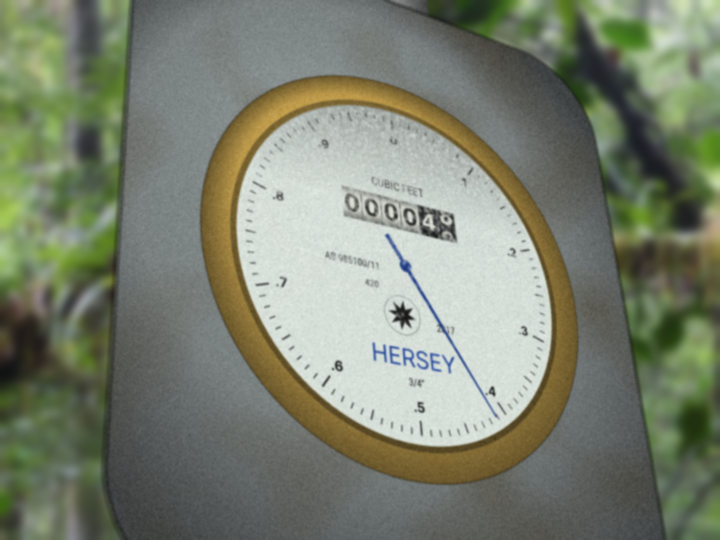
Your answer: 48.41 ft³
